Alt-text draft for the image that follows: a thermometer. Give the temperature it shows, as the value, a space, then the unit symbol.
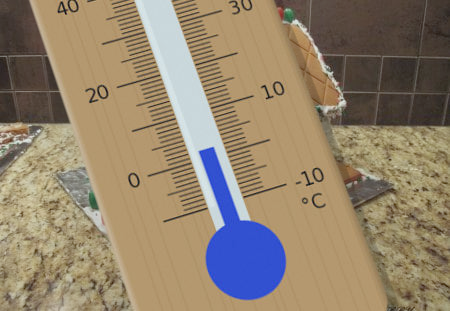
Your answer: 2 °C
